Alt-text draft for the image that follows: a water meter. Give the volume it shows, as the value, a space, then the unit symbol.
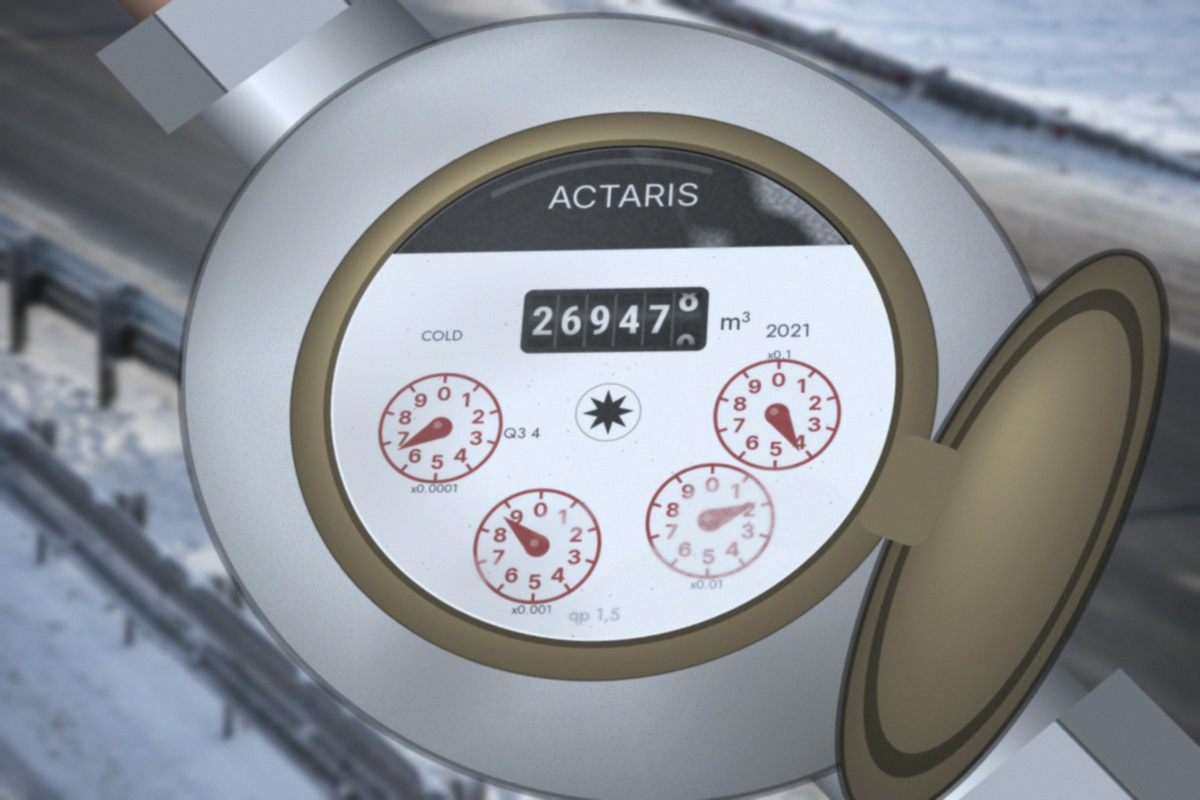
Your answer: 269478.4186 m³
